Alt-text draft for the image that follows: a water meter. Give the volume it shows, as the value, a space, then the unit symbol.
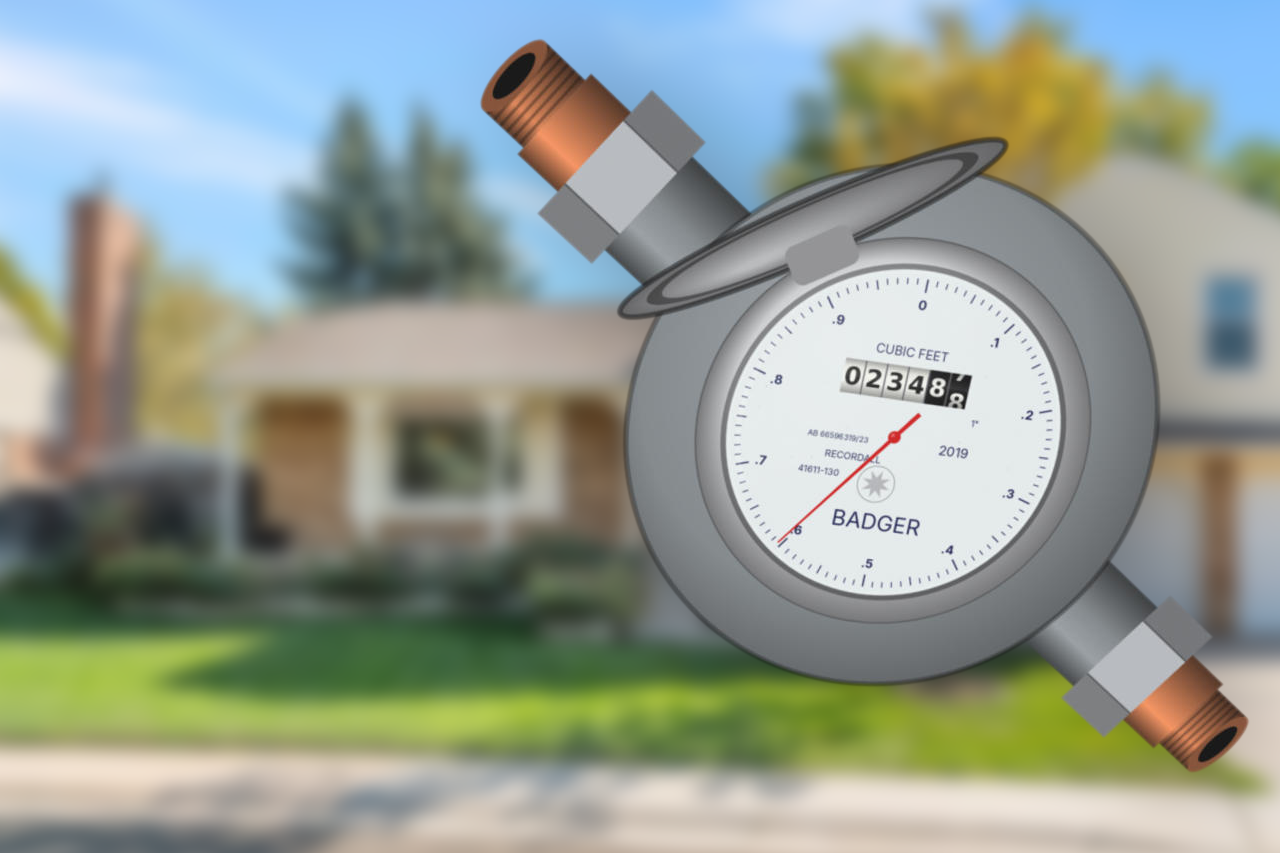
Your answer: 23487.60 ft³
